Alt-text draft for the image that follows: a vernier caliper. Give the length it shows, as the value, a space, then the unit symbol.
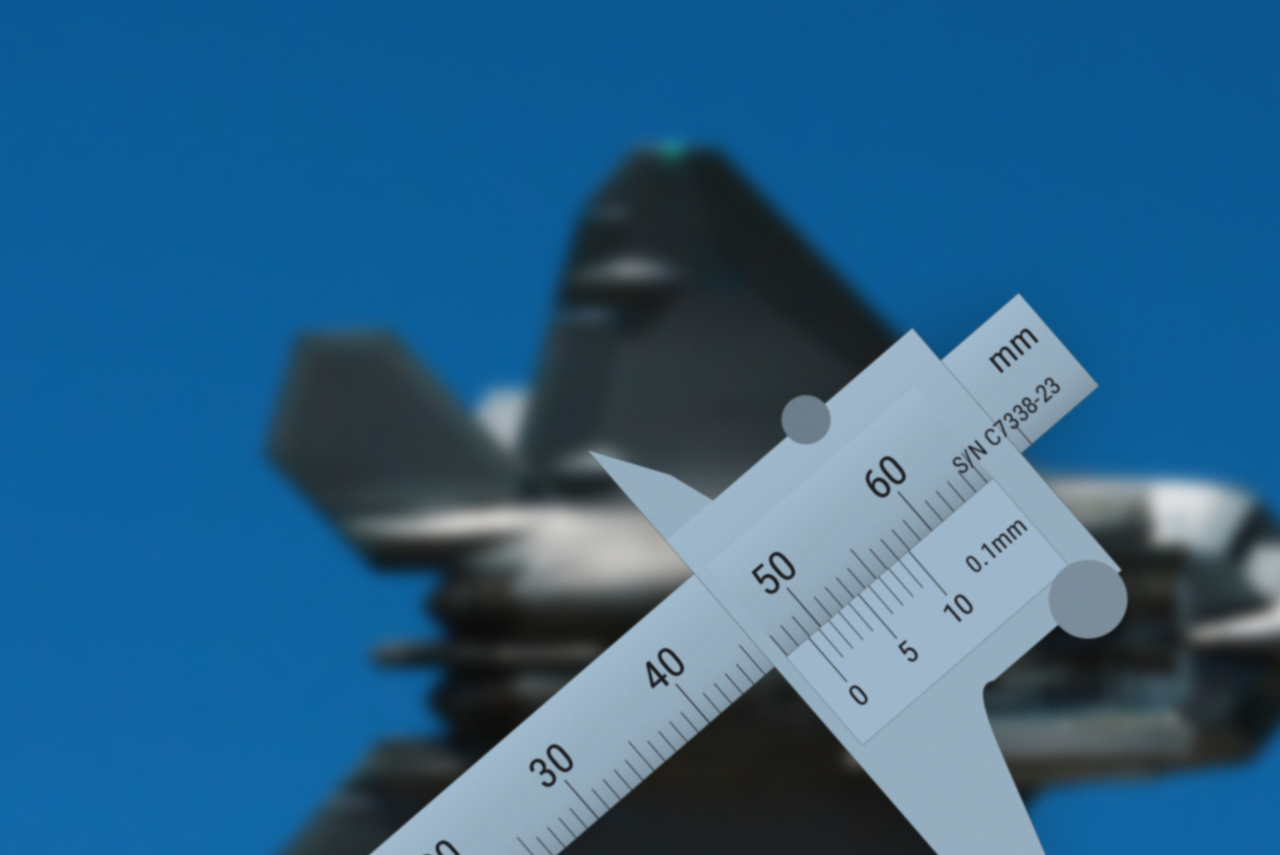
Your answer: 48.9 mm
